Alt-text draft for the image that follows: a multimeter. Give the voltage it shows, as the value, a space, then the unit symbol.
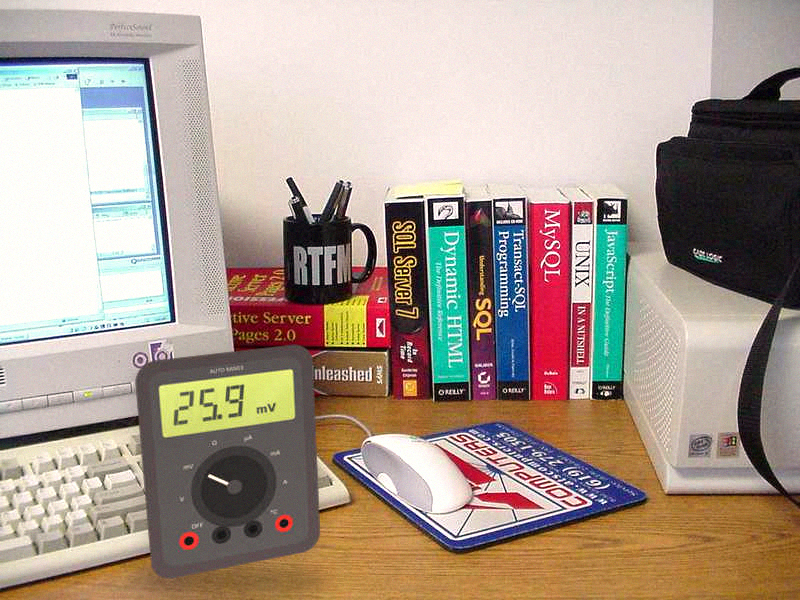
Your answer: 25.9 mV
